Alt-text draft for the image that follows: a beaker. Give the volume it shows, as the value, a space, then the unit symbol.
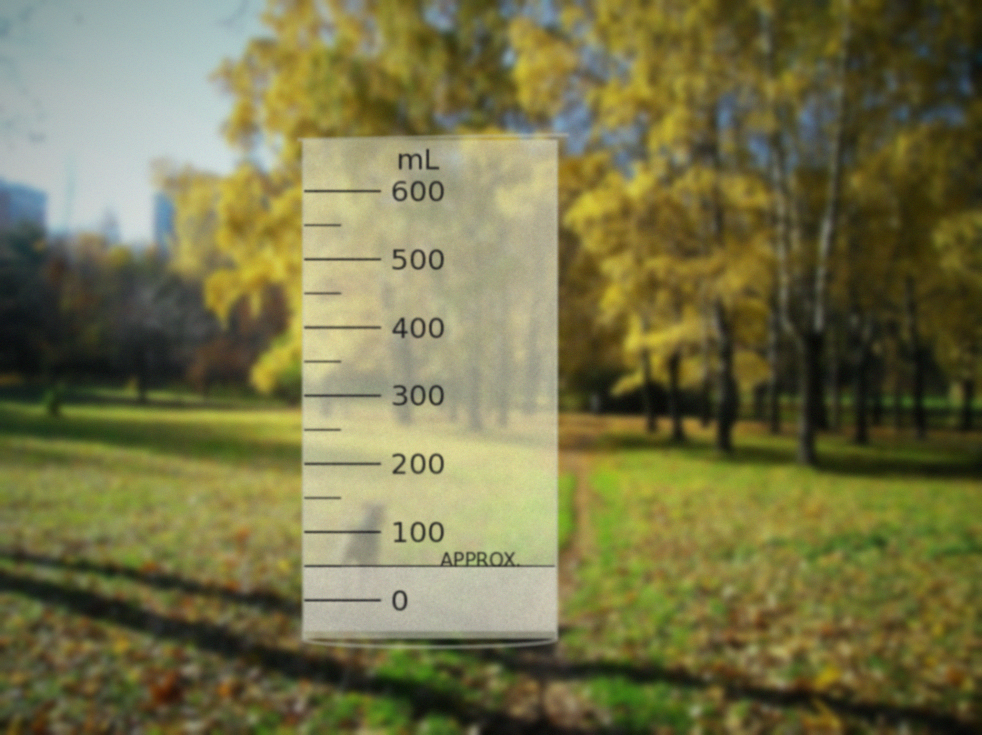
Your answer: 50 mL
